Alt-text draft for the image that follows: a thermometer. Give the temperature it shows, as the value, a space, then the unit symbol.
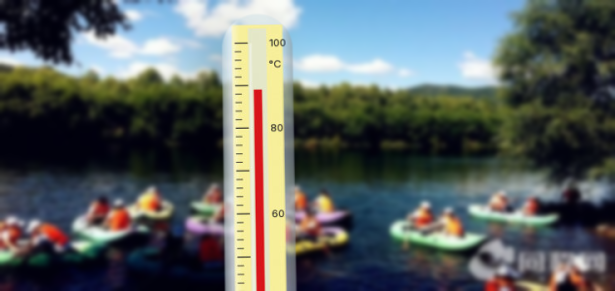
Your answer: 89 °C
